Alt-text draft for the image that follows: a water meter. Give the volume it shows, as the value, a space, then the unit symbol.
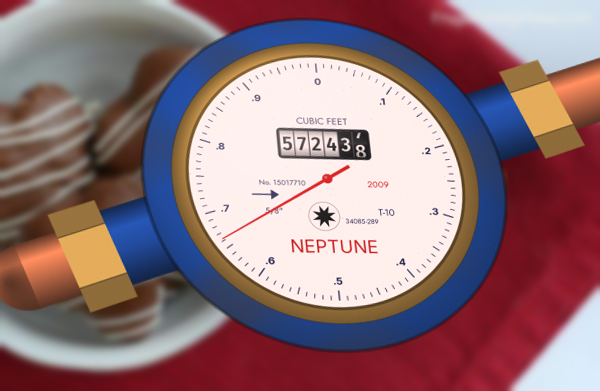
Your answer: 572437.66 ft³
